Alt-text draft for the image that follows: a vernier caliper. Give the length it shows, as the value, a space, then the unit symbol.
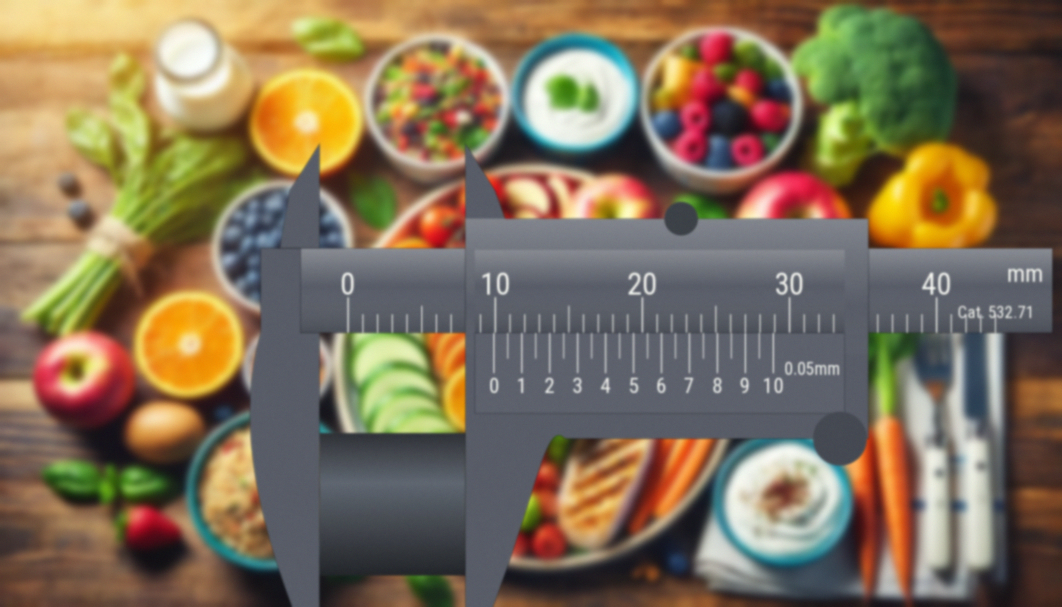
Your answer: 9.9 mm
